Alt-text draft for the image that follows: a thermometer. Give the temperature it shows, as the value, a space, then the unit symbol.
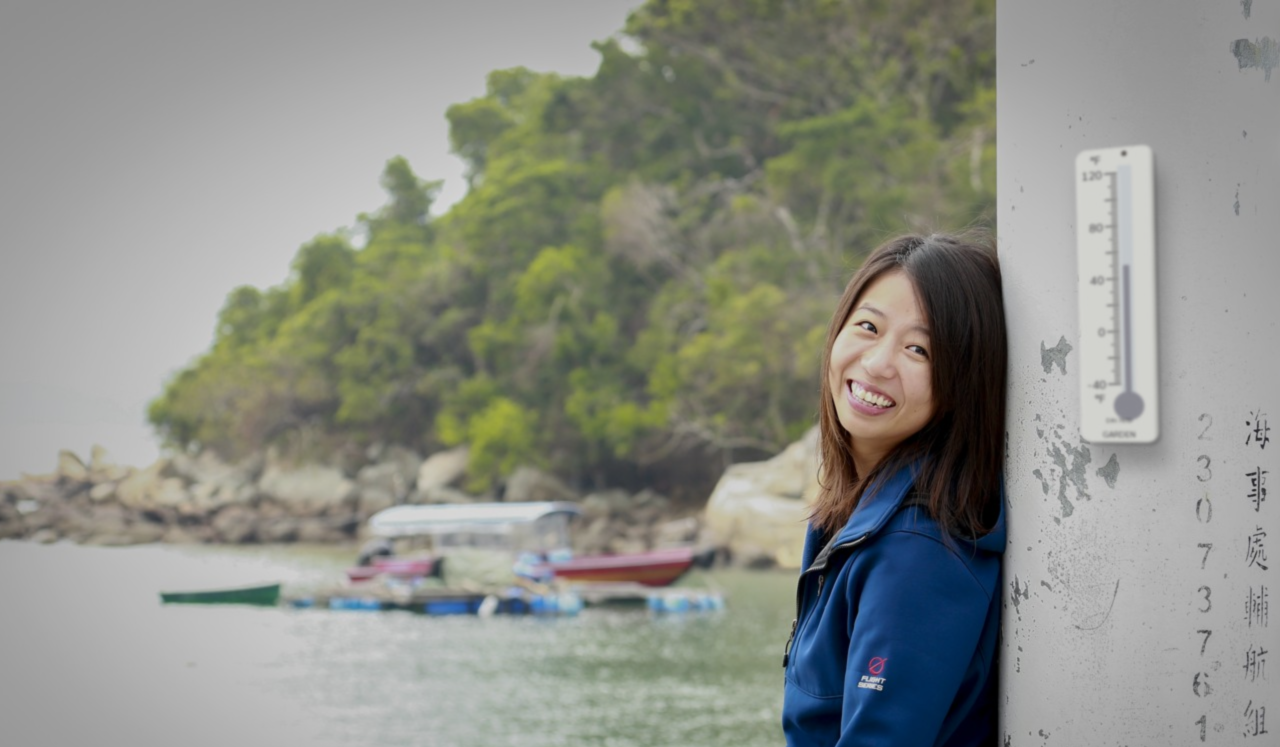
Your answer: 50 °F
